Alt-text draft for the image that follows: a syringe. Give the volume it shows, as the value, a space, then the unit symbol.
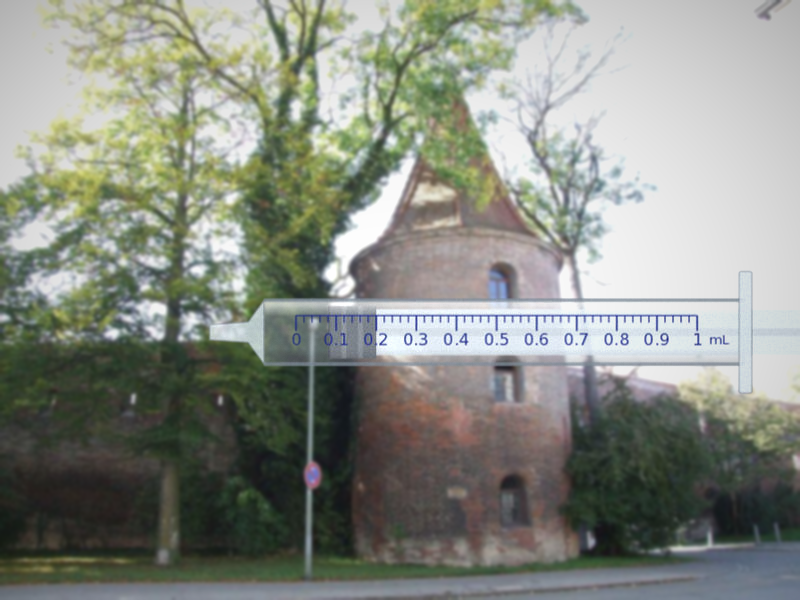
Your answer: 0.08 mL
